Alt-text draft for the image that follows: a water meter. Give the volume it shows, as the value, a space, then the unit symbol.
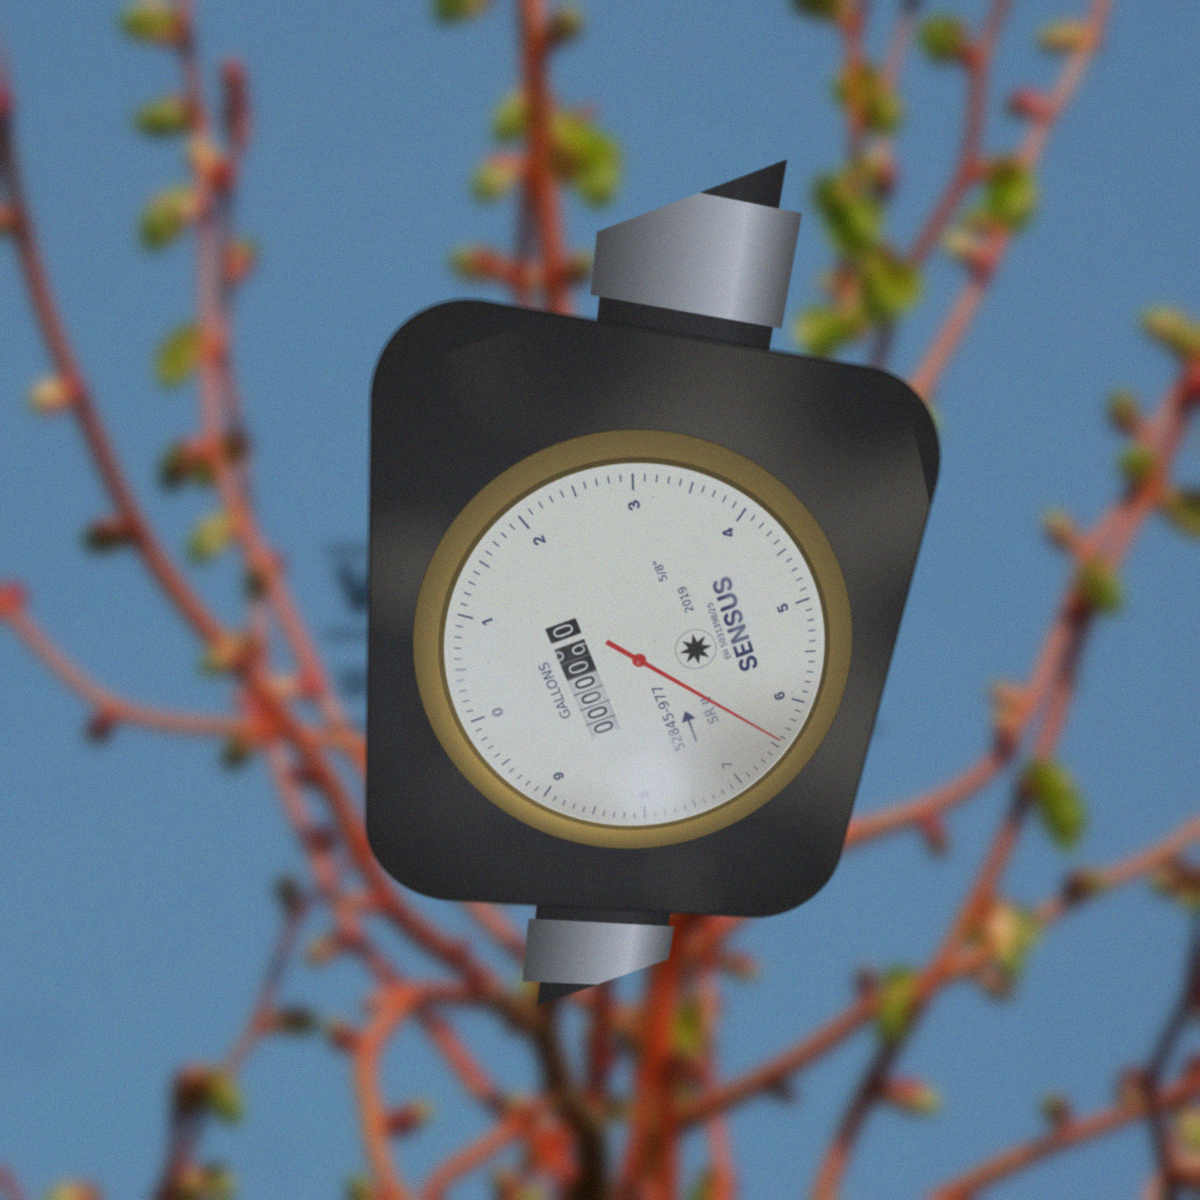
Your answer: 86.4 gal
